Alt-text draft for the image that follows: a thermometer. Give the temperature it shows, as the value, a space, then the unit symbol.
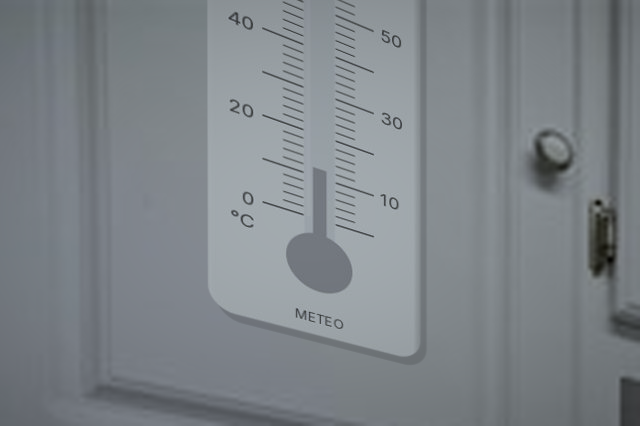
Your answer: 12 °C
